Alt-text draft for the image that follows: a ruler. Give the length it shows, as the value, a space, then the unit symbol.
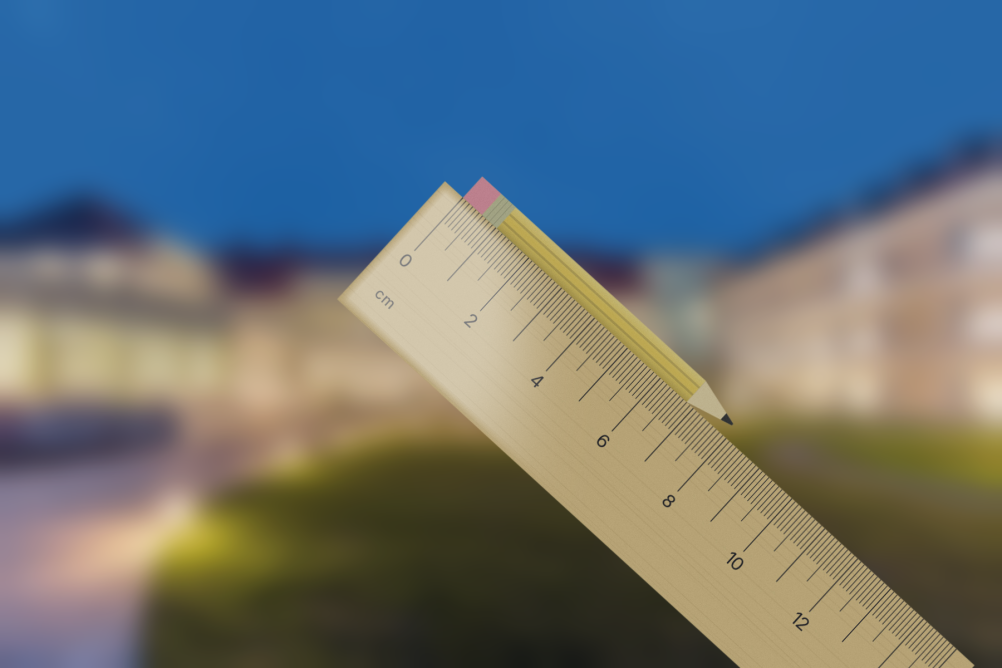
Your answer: 7.9 cm
